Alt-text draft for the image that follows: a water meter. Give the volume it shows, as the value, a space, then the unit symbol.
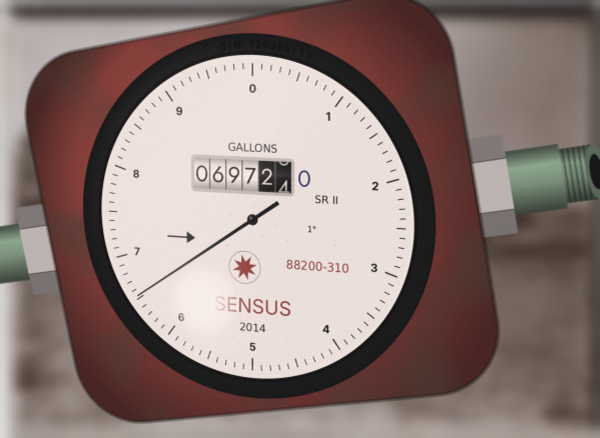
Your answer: 697236.5 gal
